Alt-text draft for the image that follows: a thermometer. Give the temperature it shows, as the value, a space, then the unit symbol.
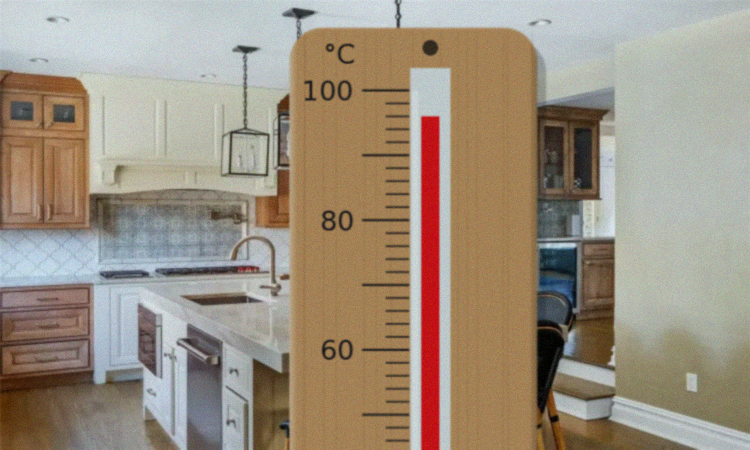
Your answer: 96 °C
